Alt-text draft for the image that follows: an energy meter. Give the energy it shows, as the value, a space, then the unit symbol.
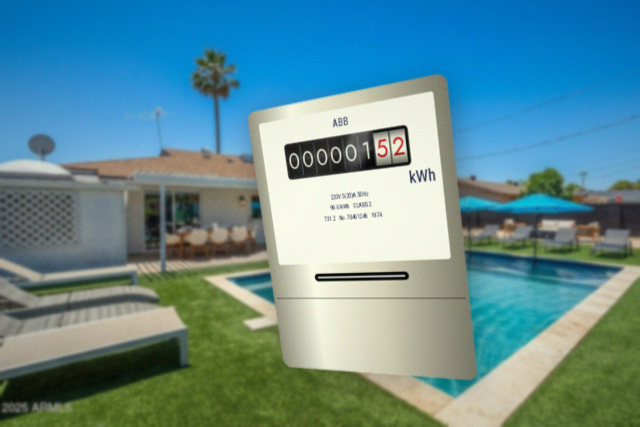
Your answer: 1.52 kWh
